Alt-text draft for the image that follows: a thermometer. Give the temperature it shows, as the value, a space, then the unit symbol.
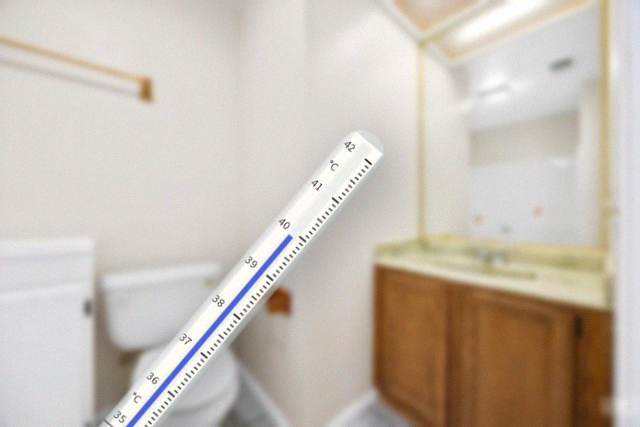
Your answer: 39.9 °C
